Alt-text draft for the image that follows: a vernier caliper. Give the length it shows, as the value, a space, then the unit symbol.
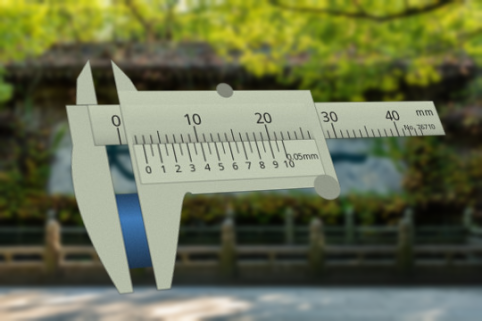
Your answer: 2.8 mm
